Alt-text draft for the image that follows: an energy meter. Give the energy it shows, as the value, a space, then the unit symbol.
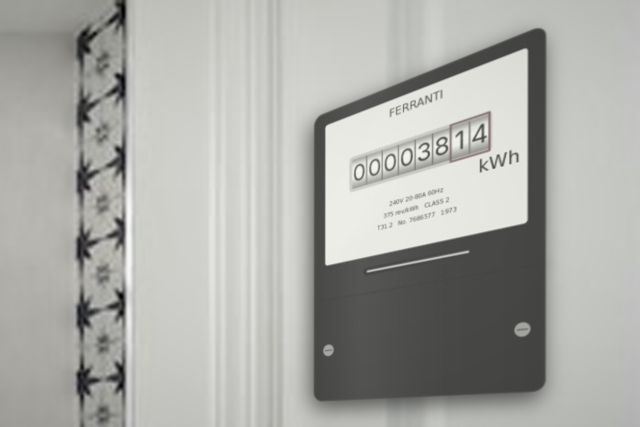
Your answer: 38.14 kWh
